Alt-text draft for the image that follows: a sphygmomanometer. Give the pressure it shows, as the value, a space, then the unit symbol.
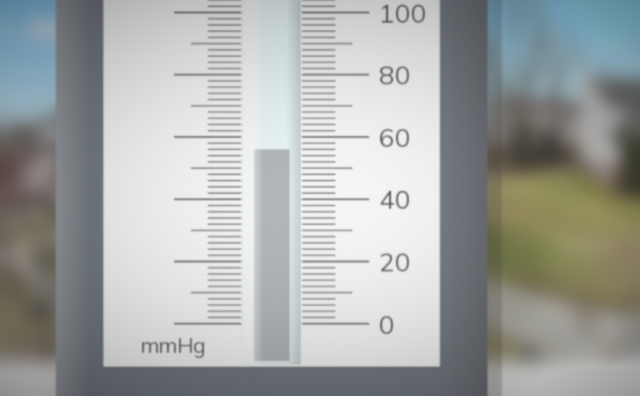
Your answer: 56 mmHg
